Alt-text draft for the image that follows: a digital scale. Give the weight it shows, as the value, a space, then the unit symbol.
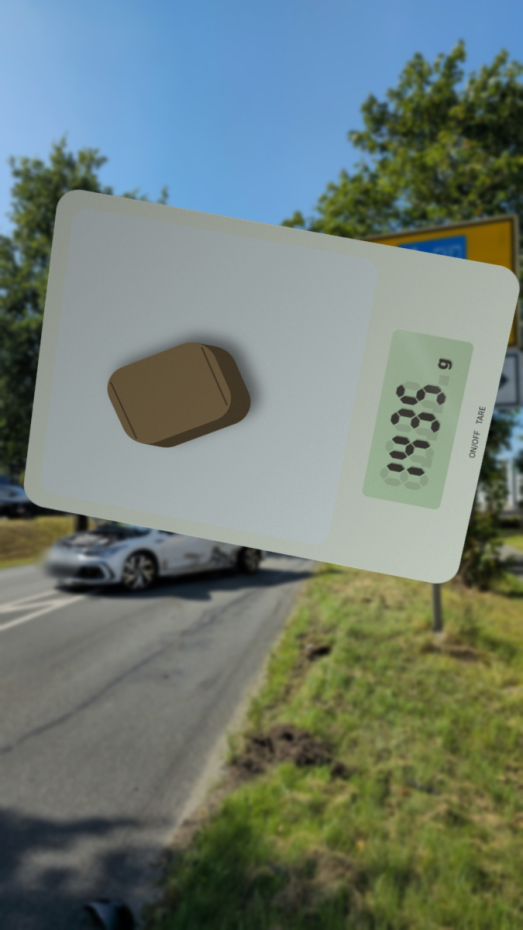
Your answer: 1435 g
